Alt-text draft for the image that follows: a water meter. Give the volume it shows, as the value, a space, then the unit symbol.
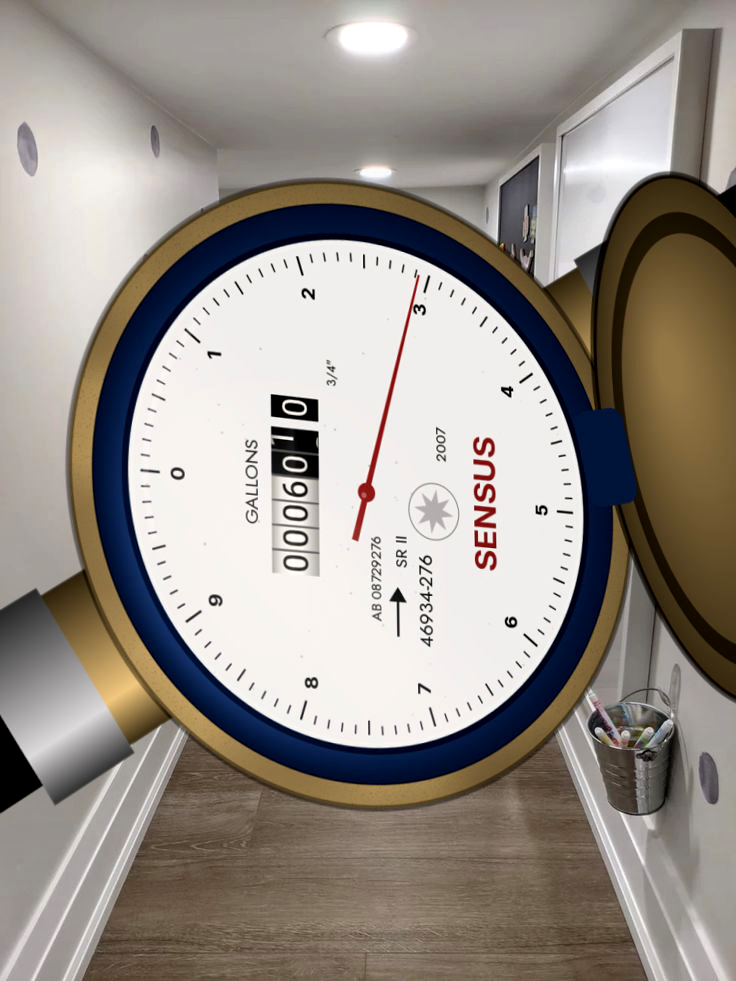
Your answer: 6012.9 gal
